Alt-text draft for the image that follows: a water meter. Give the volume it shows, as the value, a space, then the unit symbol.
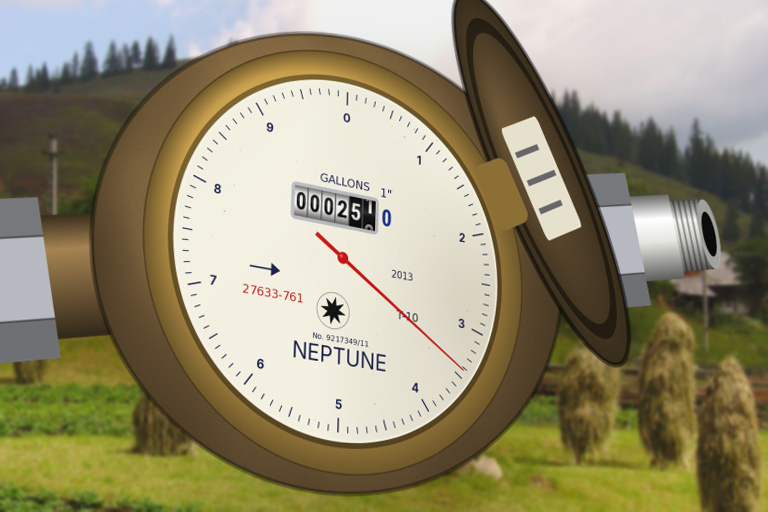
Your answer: 2513.4 gal
